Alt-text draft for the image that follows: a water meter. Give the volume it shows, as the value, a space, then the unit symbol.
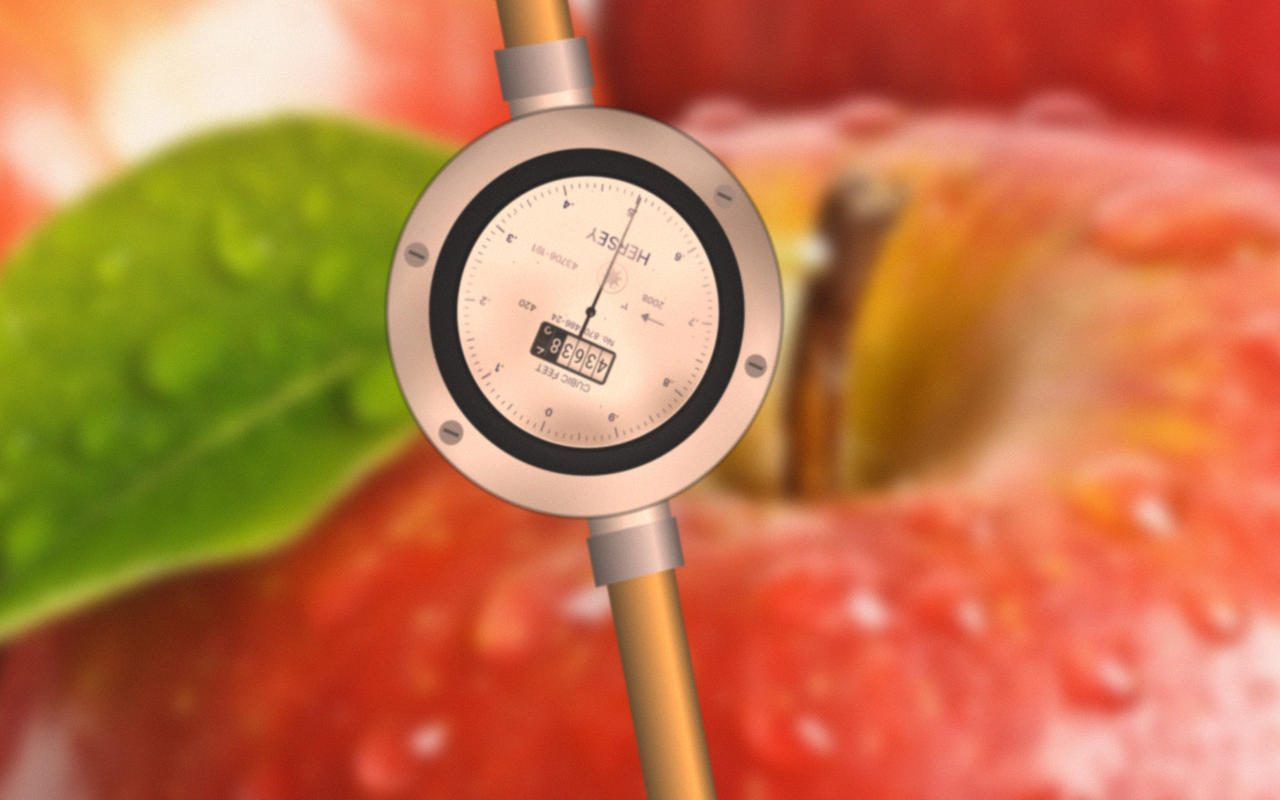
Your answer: 436382.50 ft³
